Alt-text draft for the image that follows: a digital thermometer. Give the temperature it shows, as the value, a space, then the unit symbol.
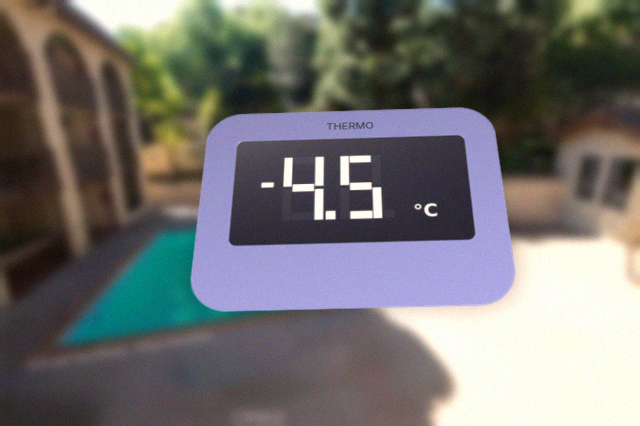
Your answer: -4.5 °C
